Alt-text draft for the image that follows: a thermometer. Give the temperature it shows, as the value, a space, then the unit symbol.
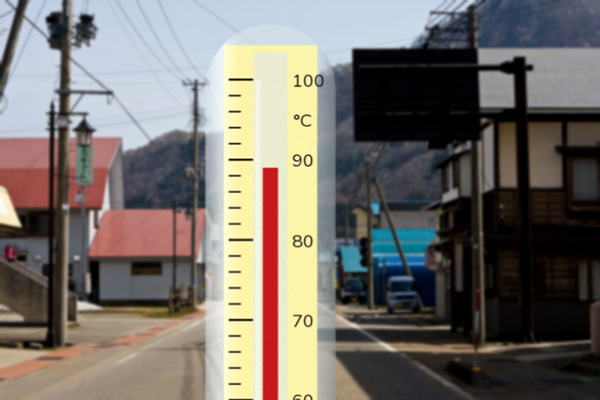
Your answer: 89 °C
